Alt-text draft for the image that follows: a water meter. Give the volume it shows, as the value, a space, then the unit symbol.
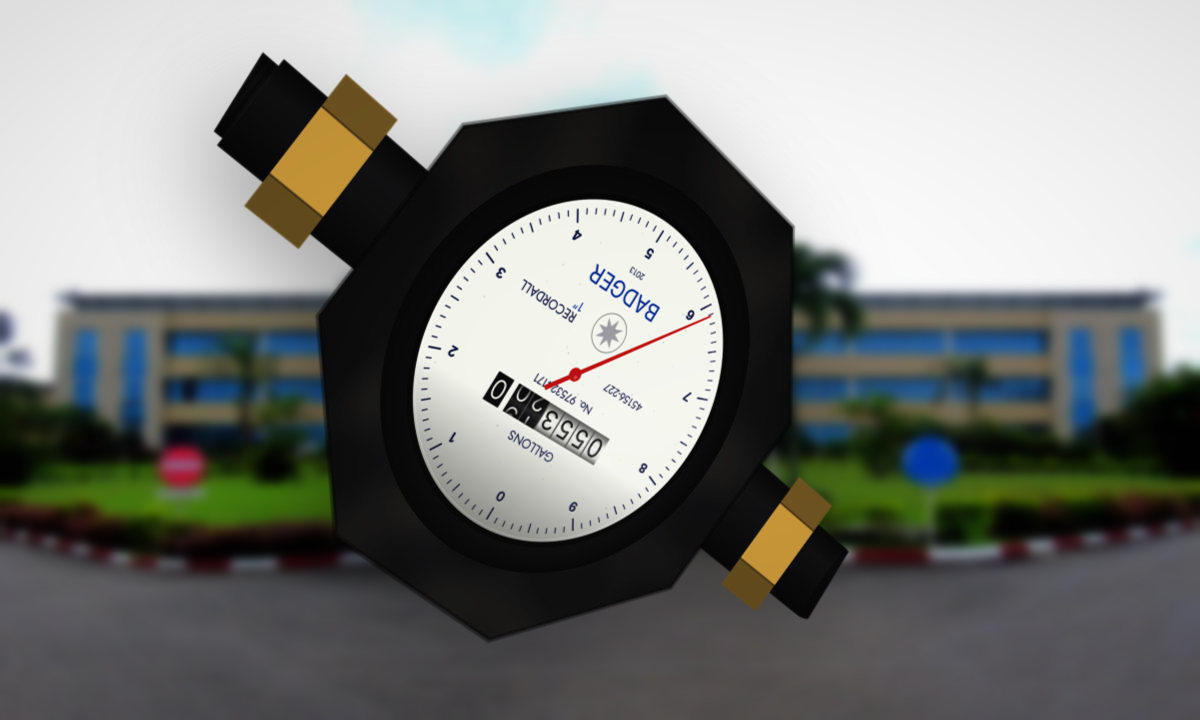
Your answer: 553196.1 gal
